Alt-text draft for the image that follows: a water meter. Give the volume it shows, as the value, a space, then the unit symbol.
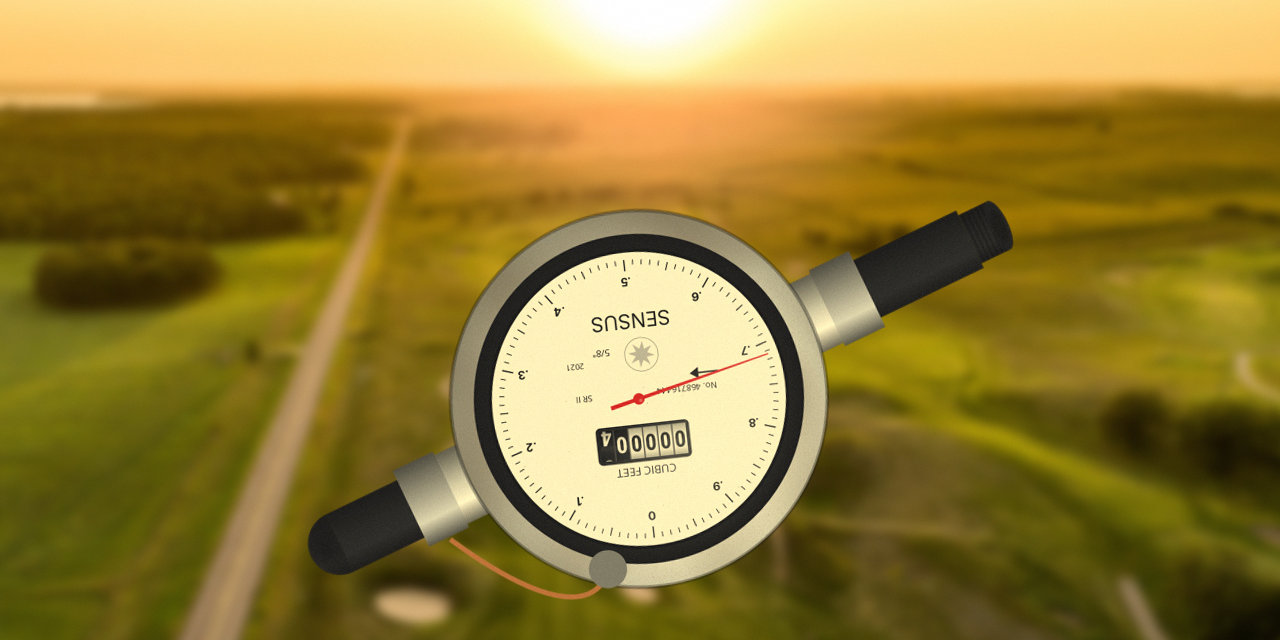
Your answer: 3.71 ft³
